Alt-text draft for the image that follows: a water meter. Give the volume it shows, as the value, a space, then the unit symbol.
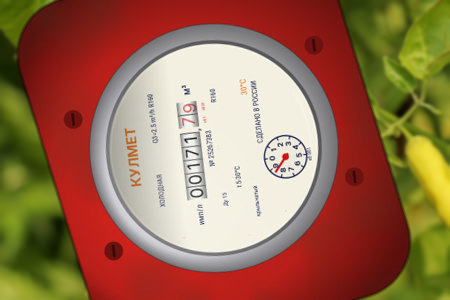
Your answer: 171.788 m³
